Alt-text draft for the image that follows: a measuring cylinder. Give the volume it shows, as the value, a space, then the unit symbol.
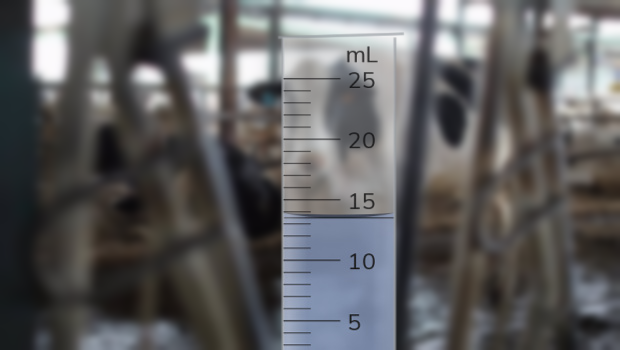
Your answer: 13.5 mL
